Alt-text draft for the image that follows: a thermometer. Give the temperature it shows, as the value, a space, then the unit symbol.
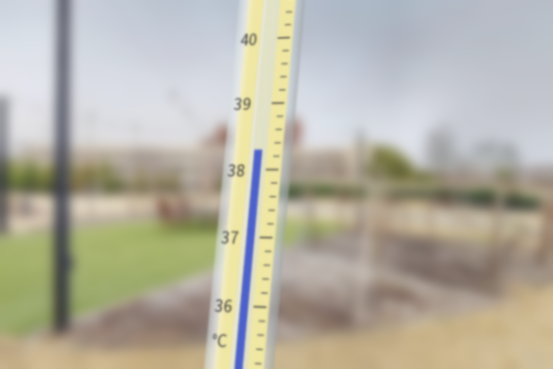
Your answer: 38.3 °C
